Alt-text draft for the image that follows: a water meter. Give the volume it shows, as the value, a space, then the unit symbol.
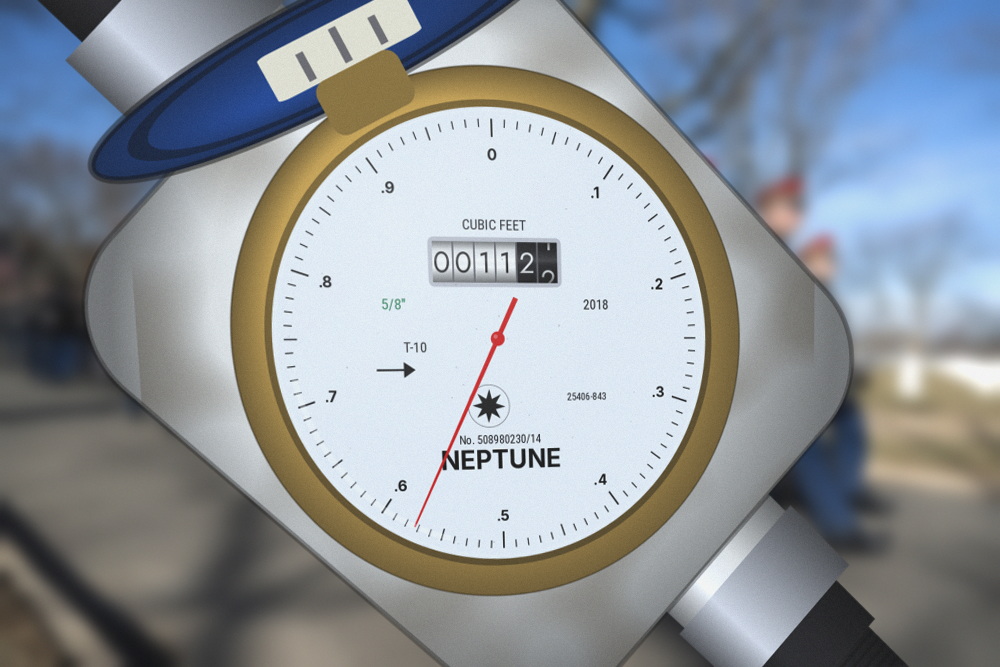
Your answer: 1121.57 ft³
